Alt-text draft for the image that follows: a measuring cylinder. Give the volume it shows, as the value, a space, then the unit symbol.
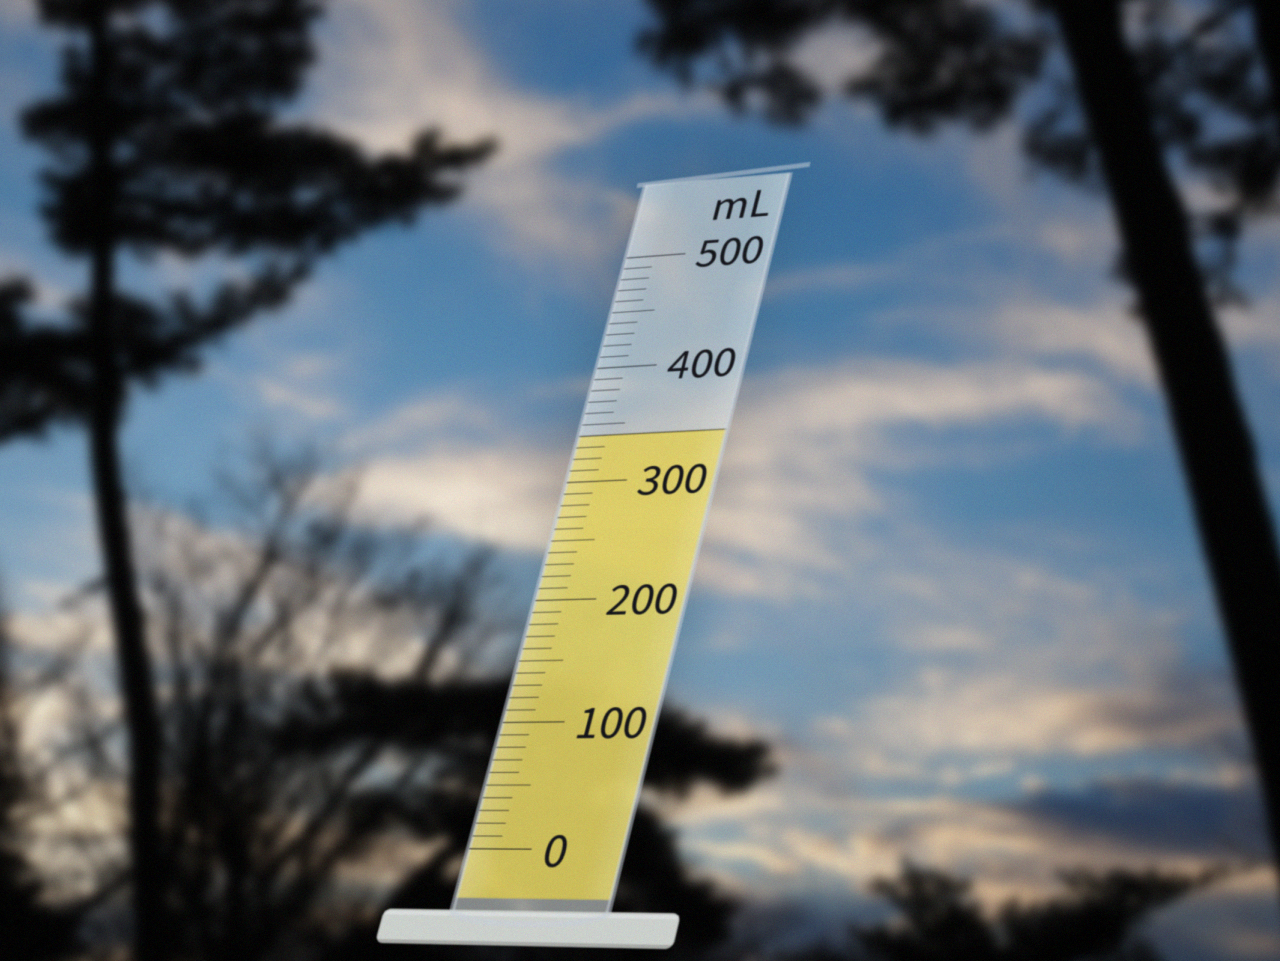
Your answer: 340 mL
